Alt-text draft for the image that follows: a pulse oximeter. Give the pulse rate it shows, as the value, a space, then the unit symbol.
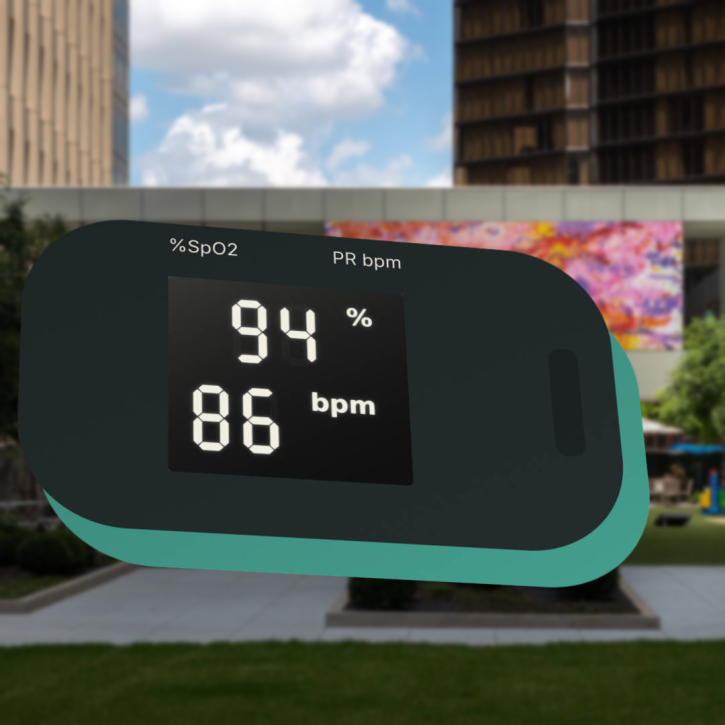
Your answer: 86 bpm
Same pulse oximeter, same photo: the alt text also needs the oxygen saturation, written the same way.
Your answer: 94 %
